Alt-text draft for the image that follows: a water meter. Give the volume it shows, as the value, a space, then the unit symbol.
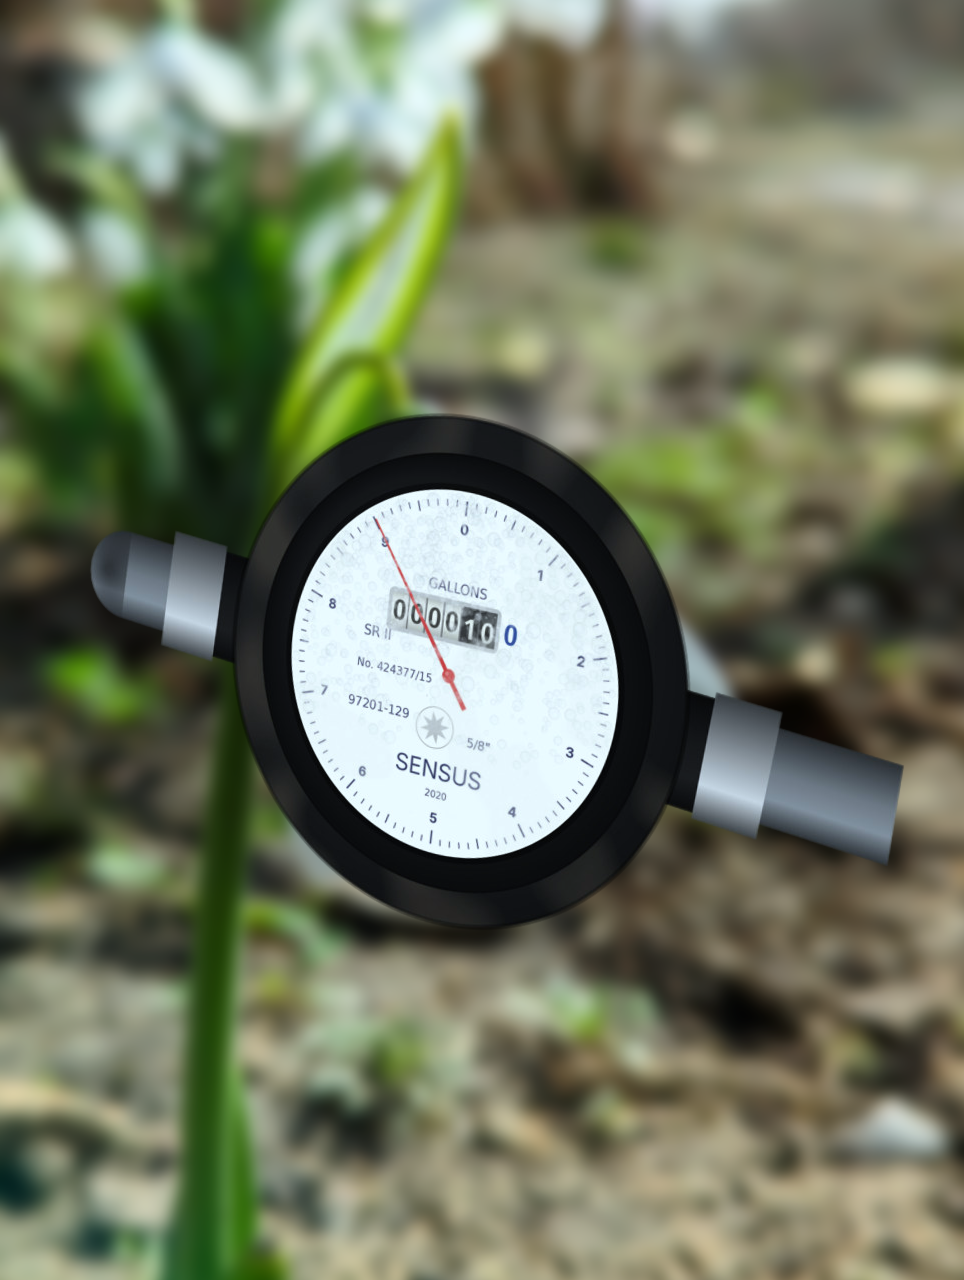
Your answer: 99.0 gal
